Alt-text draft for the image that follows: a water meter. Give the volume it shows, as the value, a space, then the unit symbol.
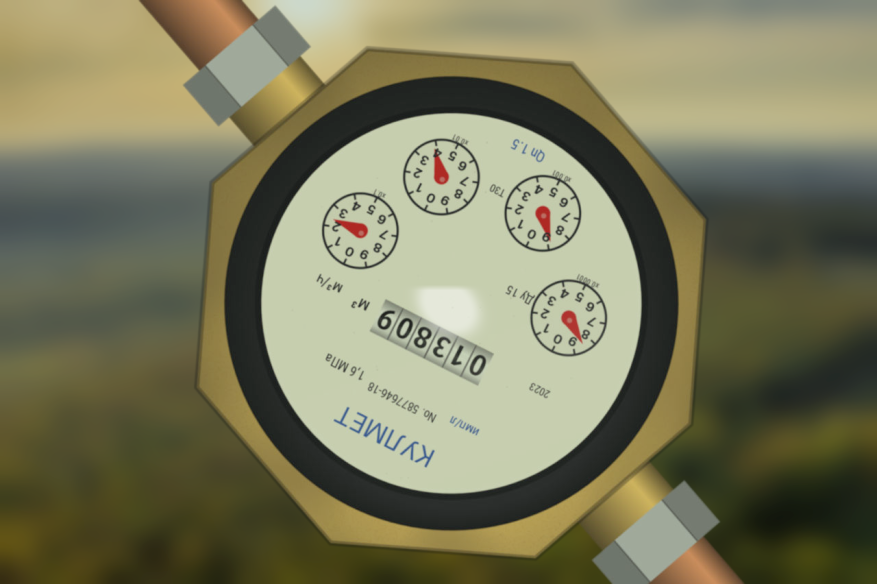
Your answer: 13809.2388 m³
